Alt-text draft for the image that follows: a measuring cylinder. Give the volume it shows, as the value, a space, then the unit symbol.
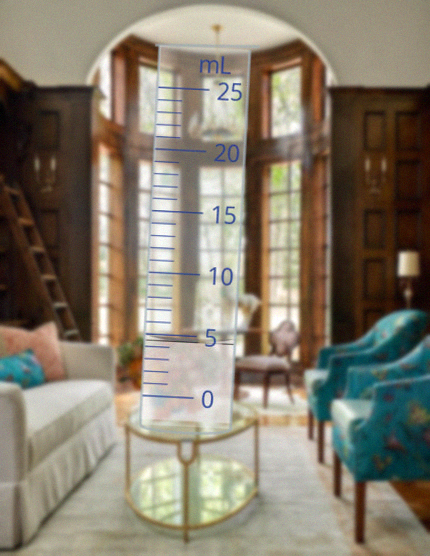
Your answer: 4.5 mL
